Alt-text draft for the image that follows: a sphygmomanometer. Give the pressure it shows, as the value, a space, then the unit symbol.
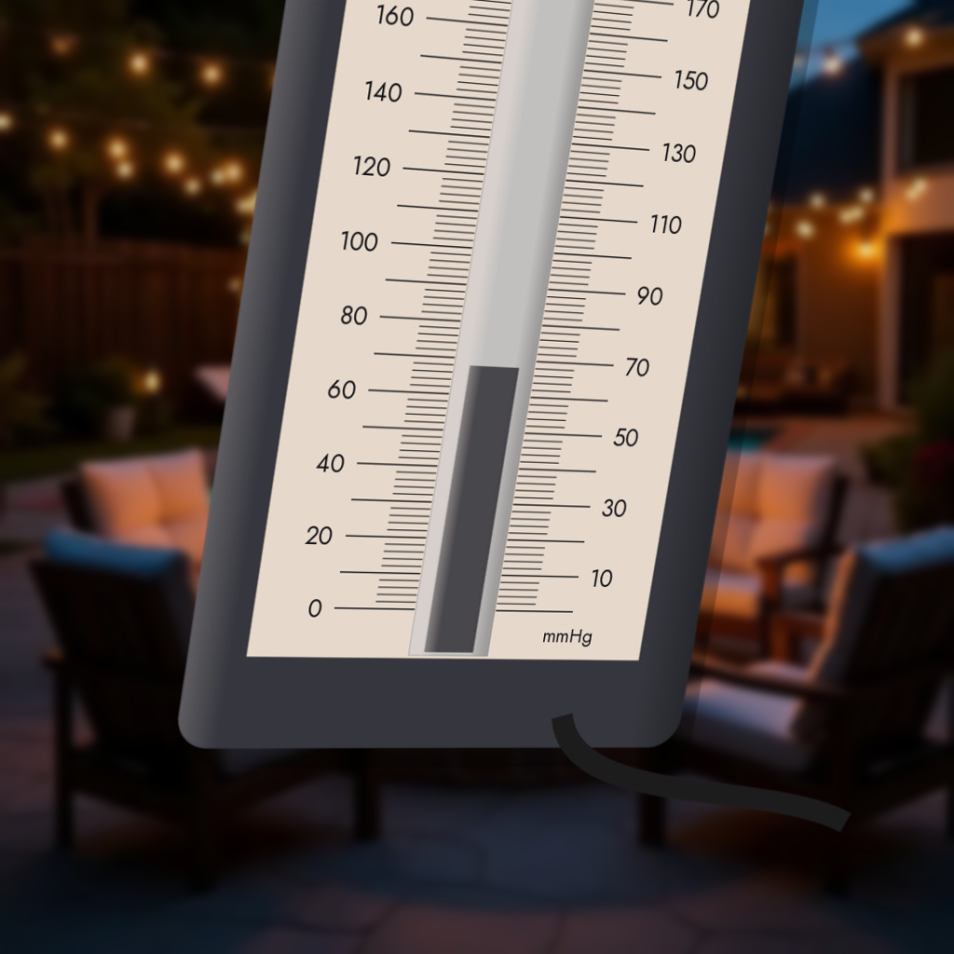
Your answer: 68 mmHg
